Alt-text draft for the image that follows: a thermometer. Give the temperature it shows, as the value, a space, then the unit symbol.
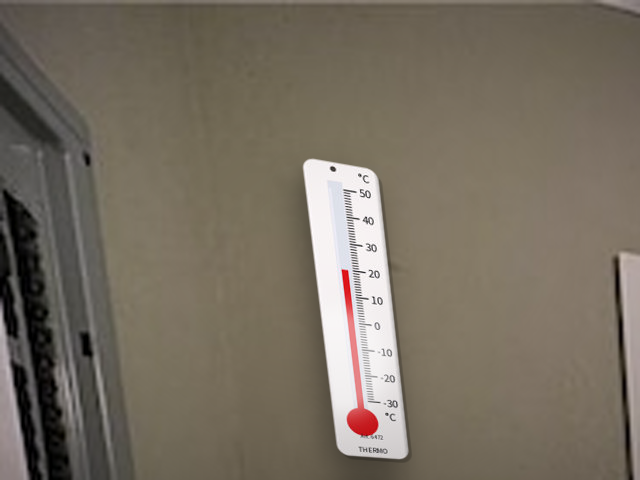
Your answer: 20 °C
